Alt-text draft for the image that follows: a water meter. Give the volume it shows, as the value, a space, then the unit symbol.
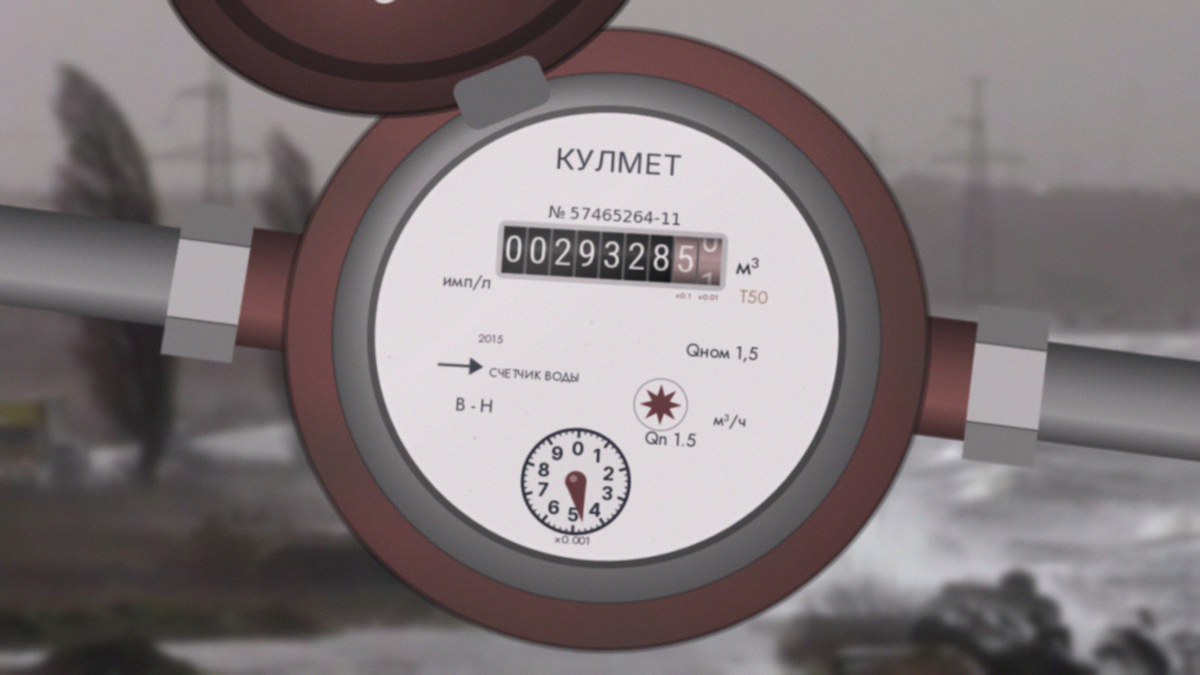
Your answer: 29328.504 m³
